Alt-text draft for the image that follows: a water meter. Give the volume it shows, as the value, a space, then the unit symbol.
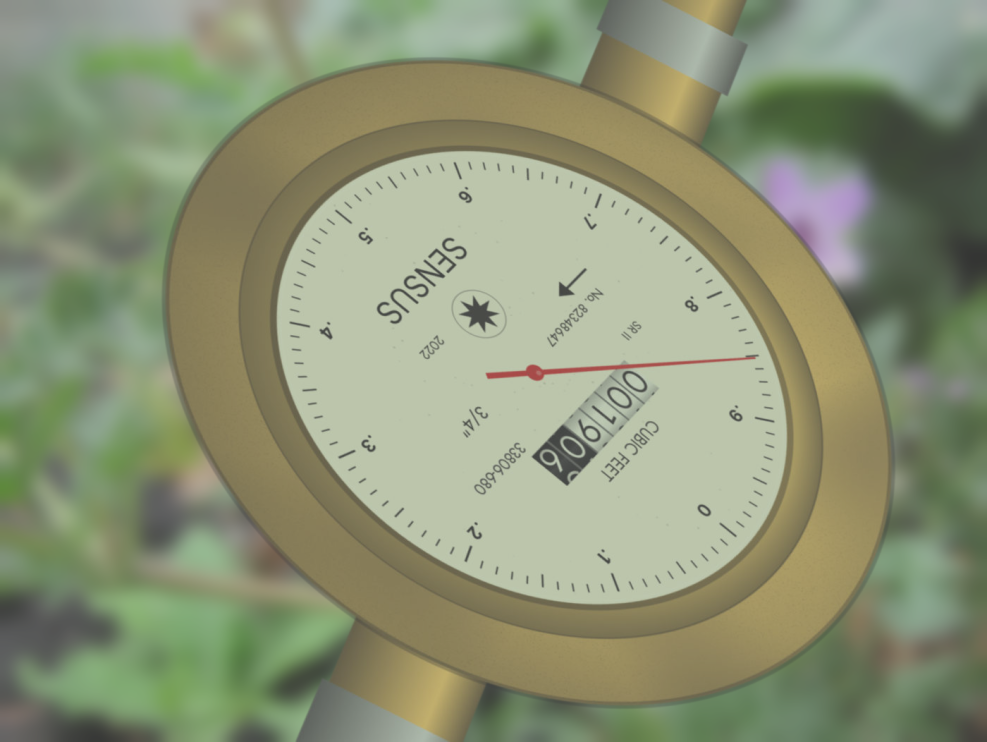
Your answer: 1905.85 ft³
